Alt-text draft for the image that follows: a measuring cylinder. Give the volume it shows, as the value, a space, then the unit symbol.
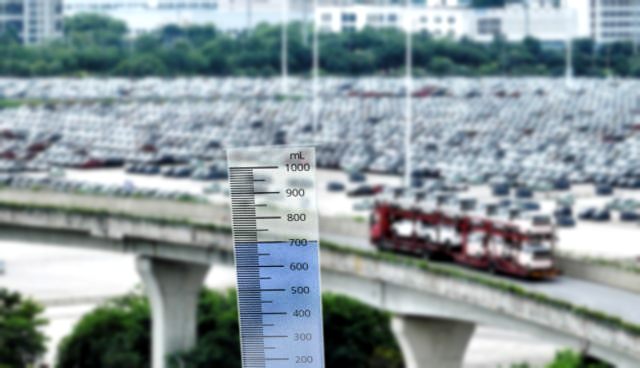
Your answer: 700 mL
